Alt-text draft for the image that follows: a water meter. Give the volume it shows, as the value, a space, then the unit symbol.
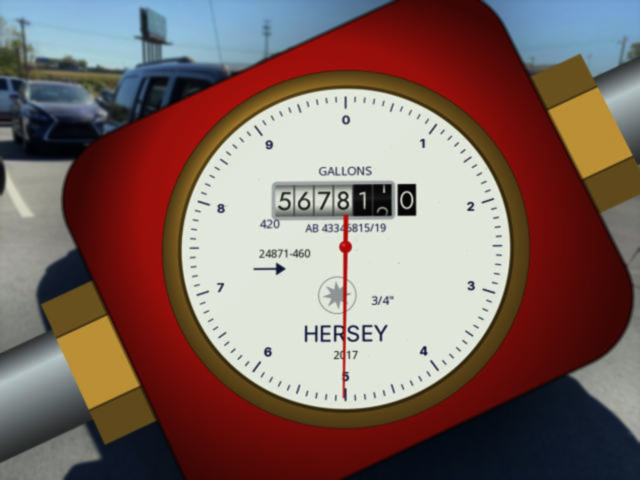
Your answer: 5678115.0 gal
